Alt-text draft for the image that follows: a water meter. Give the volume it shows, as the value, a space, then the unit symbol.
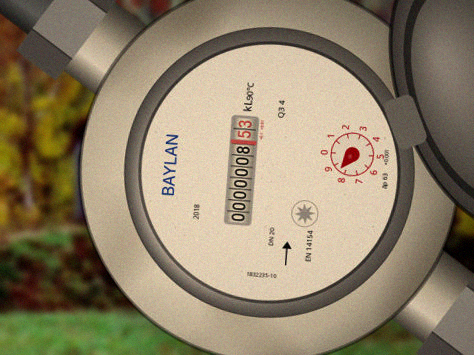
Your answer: 8.538 kL
